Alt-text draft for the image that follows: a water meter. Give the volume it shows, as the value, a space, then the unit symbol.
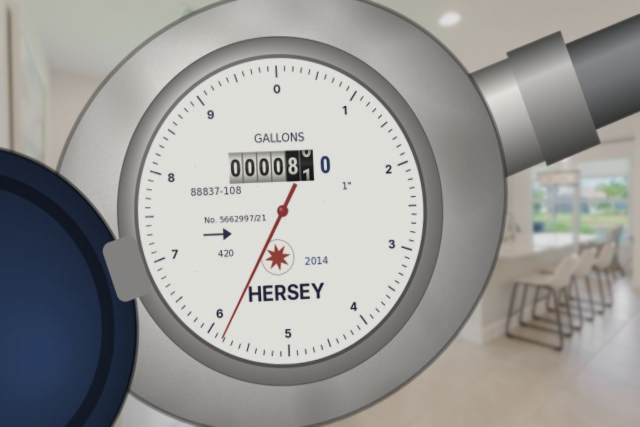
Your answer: 805.8 gal
